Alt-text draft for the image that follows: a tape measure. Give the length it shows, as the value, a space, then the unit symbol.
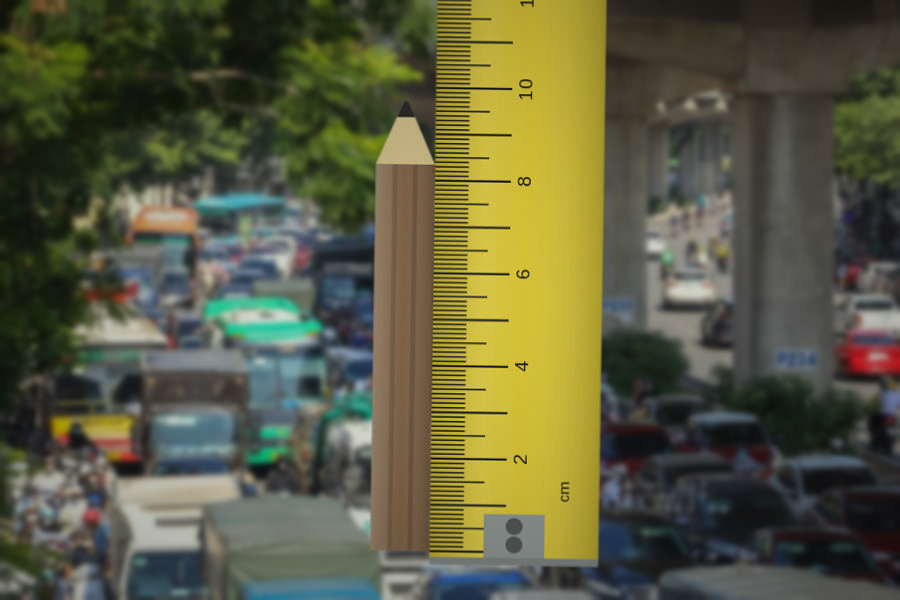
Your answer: 9.7 cm
